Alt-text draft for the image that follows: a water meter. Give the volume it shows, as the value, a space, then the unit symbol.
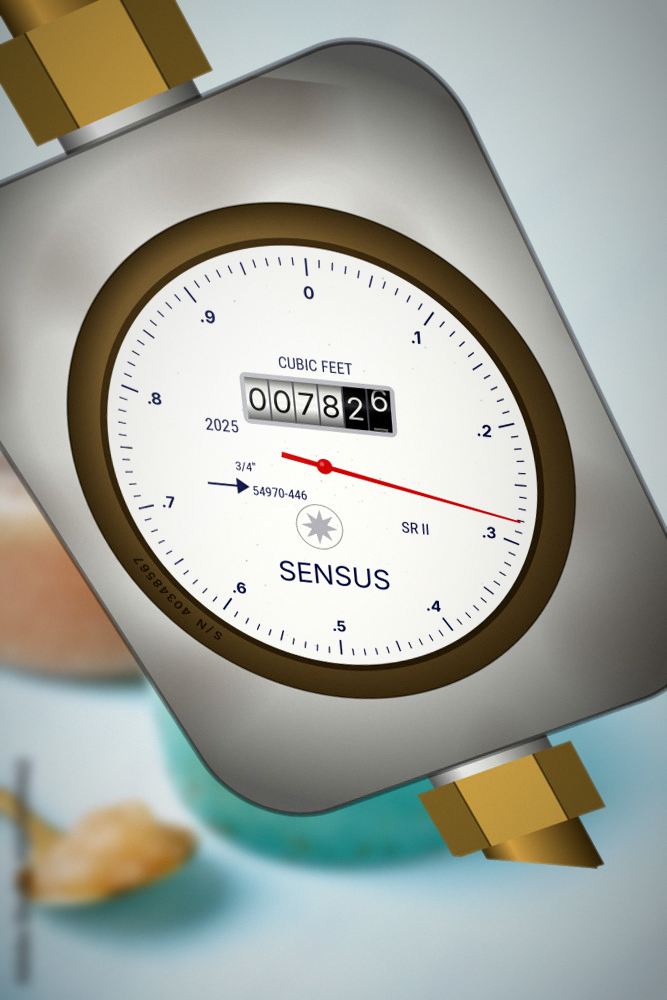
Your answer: 7826.28 ft³
